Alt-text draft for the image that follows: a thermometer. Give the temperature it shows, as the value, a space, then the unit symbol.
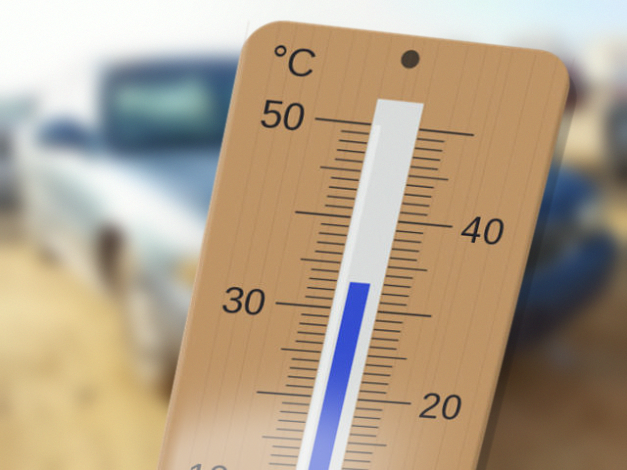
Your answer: 33 °C
